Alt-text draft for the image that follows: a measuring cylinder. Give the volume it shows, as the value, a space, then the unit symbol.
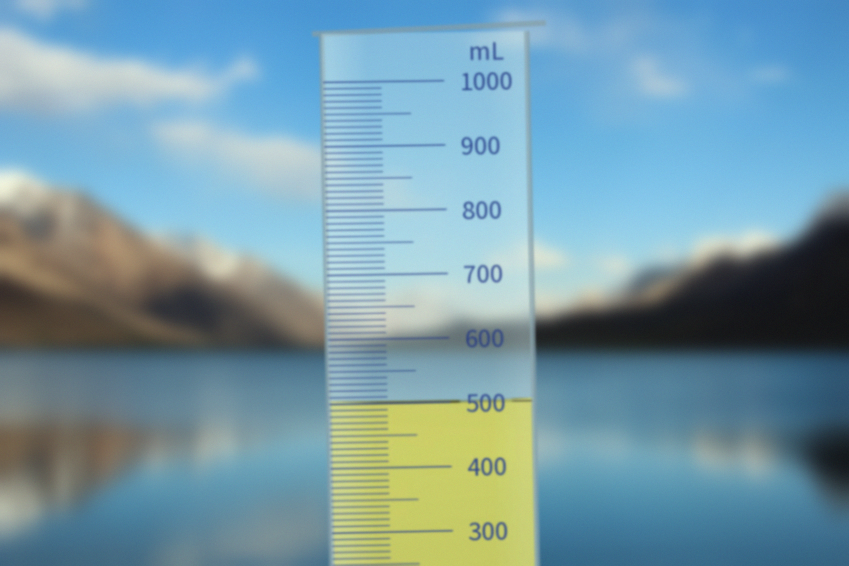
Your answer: 500 mL
